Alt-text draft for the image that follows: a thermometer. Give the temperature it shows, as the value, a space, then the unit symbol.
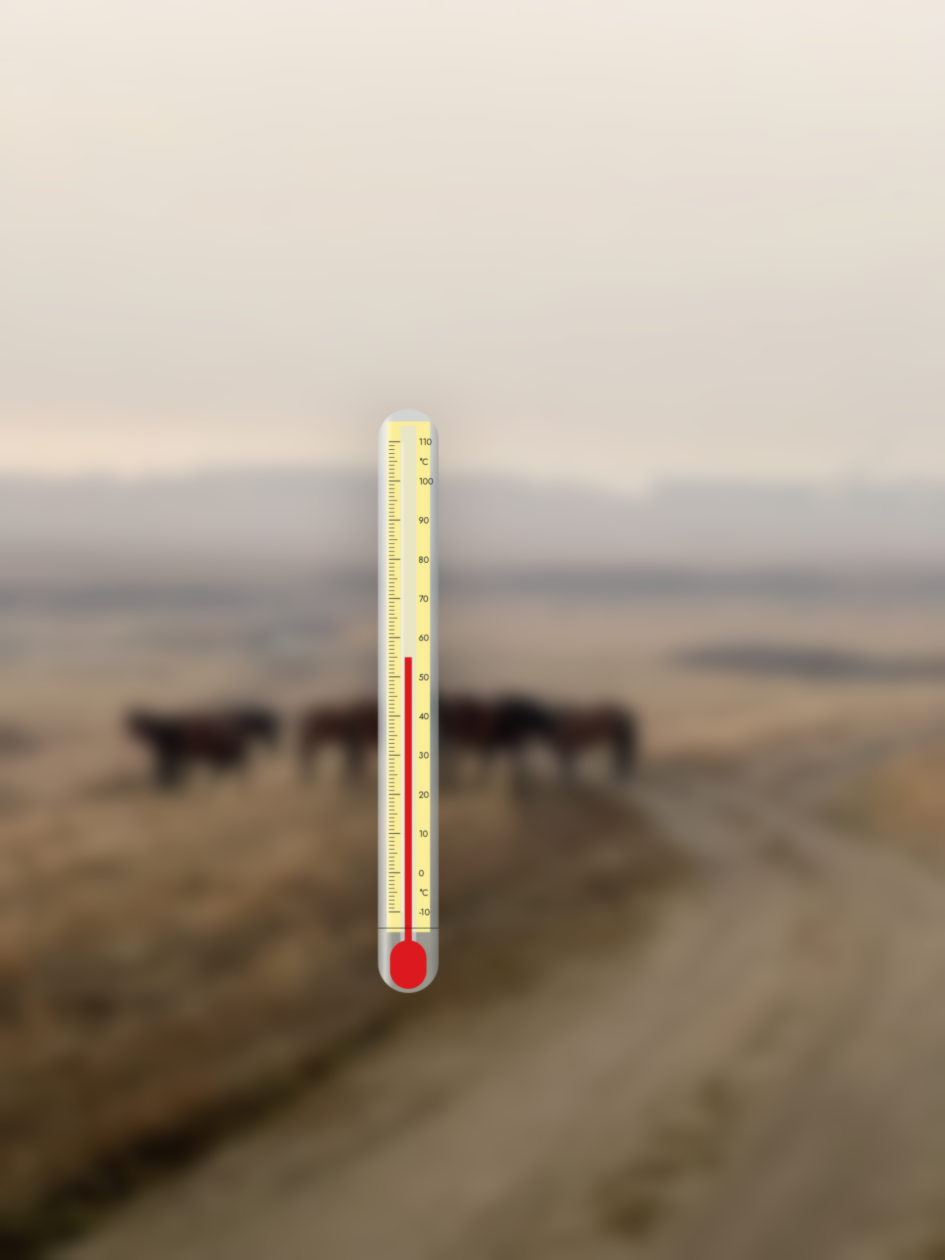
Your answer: 55 °C
